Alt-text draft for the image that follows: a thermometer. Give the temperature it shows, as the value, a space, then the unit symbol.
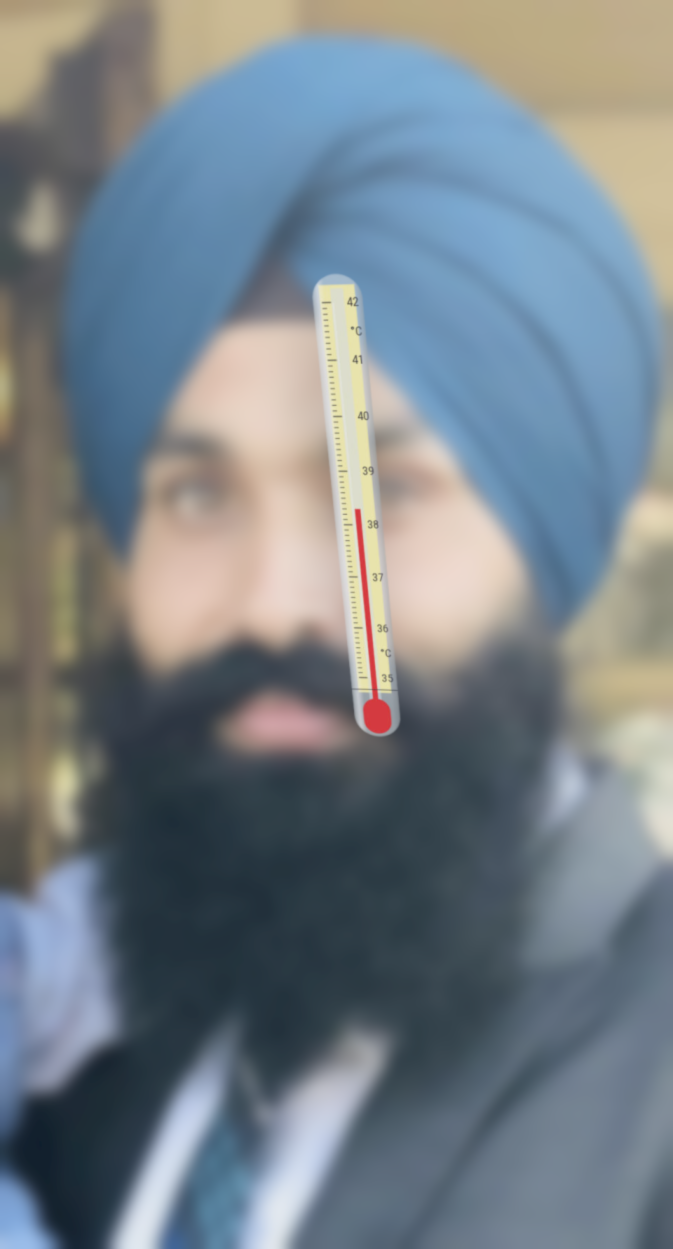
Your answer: 38.3 °C
